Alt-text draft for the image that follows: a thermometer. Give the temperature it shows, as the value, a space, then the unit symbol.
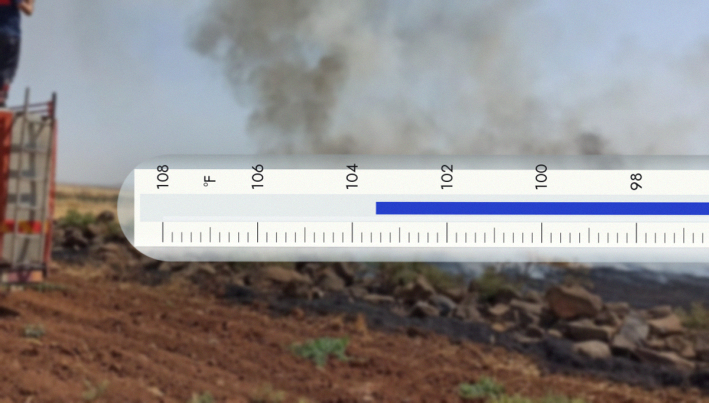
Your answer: 103.5 °F
